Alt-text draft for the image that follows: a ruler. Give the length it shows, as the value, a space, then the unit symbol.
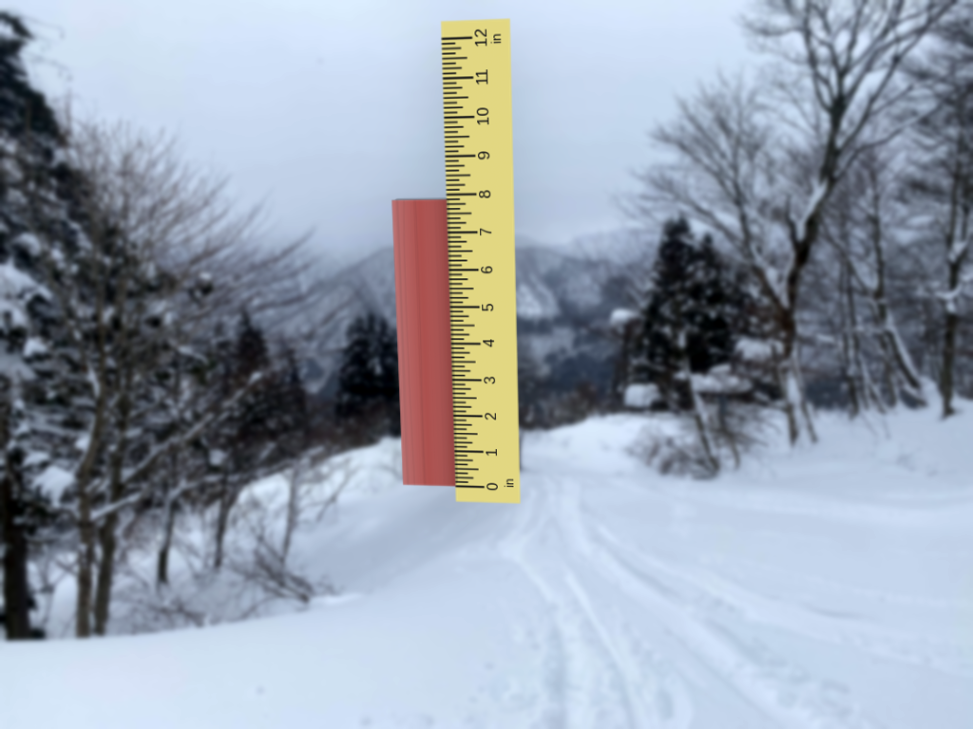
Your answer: 7.875 in
